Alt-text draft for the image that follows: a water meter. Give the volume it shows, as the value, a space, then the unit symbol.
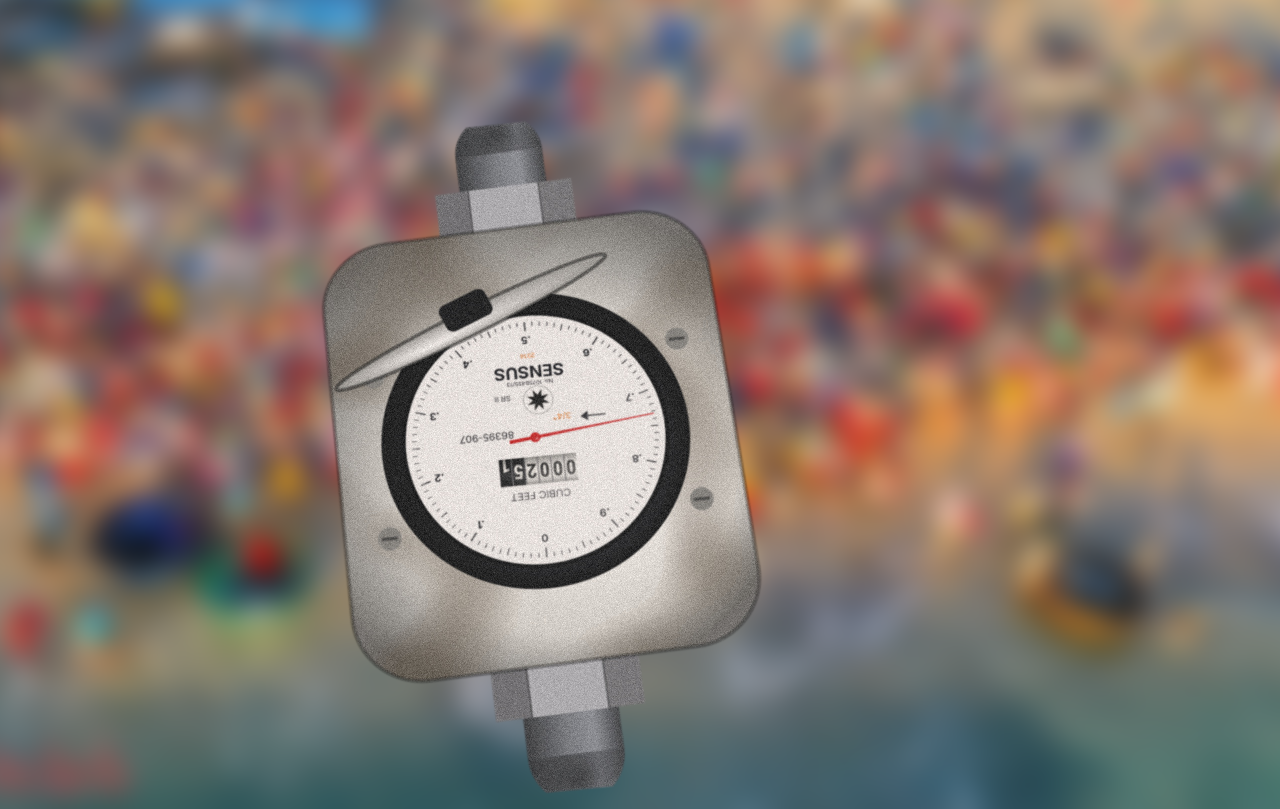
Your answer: 250.73 ft³
